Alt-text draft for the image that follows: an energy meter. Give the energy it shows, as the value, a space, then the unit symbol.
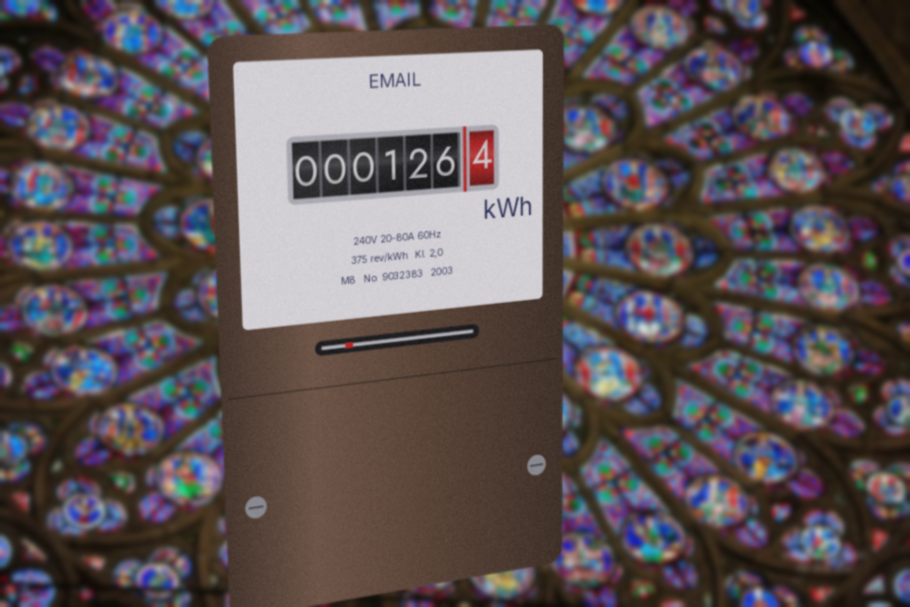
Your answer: 126.4 kWh
